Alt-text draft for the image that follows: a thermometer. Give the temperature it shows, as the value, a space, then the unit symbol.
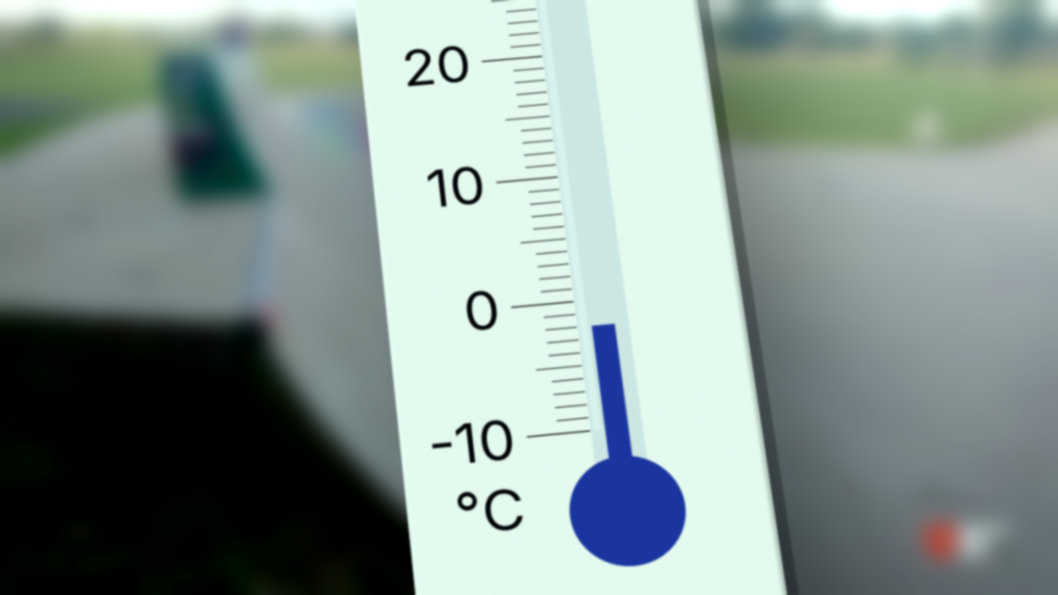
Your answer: -2 °C
